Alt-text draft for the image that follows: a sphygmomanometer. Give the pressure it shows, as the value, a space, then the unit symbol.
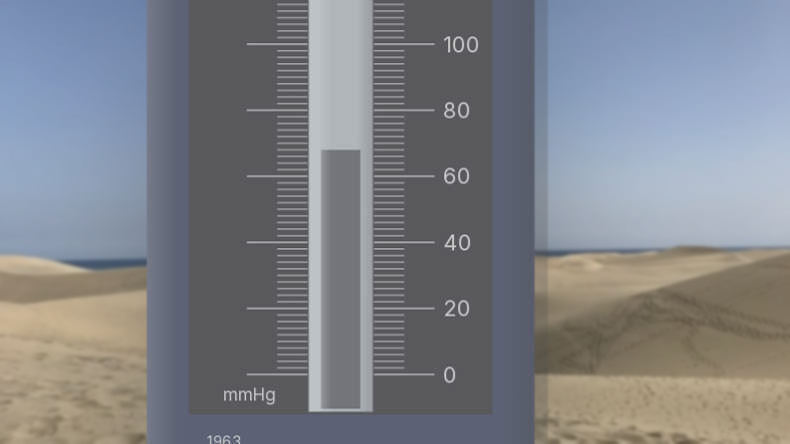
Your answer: 68 mmHg
